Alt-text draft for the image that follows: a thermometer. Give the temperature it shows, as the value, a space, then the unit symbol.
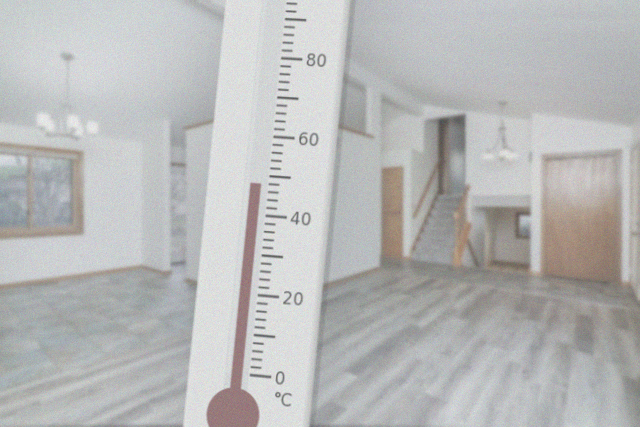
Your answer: 48 °C
